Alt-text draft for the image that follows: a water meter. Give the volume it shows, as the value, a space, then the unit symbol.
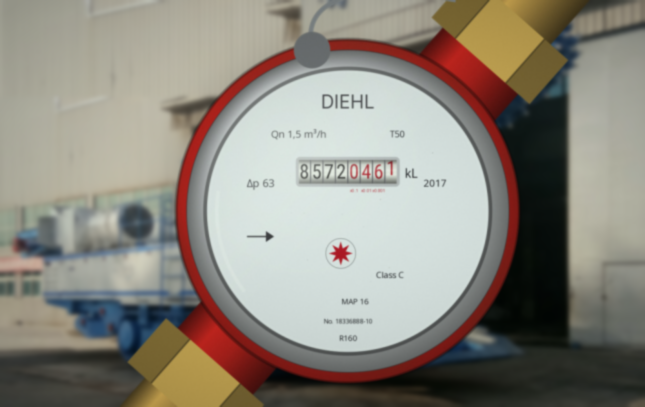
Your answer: 8572.0461 kL
